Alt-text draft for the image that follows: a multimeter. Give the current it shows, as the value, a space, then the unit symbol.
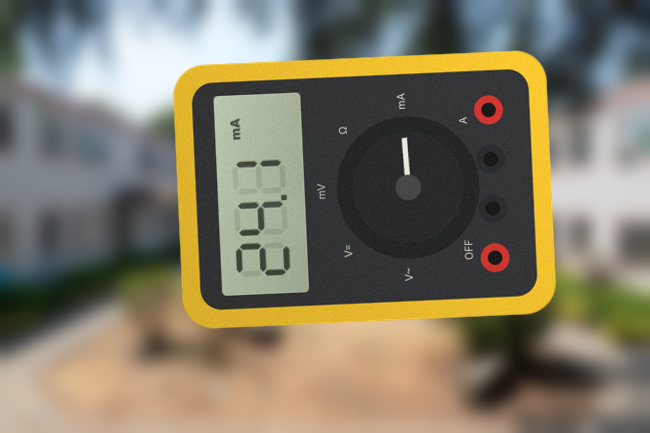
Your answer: 24.1 mA
